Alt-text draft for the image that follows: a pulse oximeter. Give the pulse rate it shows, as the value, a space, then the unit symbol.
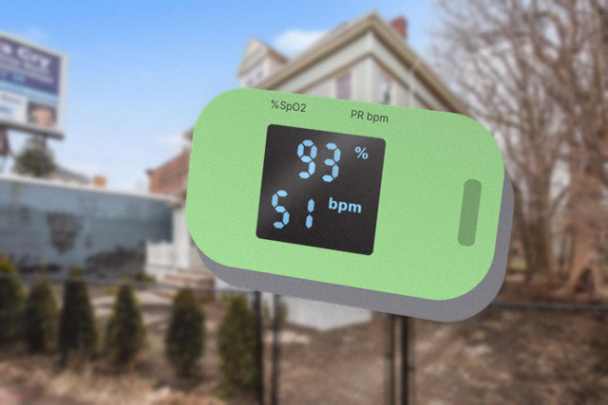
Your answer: 51 bpm
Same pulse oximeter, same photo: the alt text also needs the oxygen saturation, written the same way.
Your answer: 93 %
